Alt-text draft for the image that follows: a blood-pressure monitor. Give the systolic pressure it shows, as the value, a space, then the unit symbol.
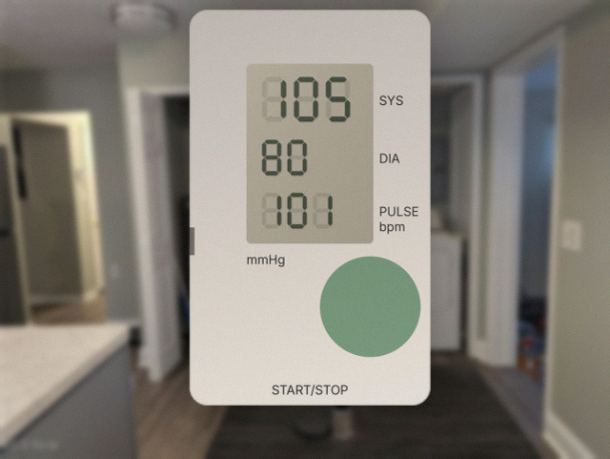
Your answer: 105 mmHg
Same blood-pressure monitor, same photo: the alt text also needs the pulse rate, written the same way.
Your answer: 101 bpm
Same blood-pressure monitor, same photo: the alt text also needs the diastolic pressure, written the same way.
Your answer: 80 mmHg
